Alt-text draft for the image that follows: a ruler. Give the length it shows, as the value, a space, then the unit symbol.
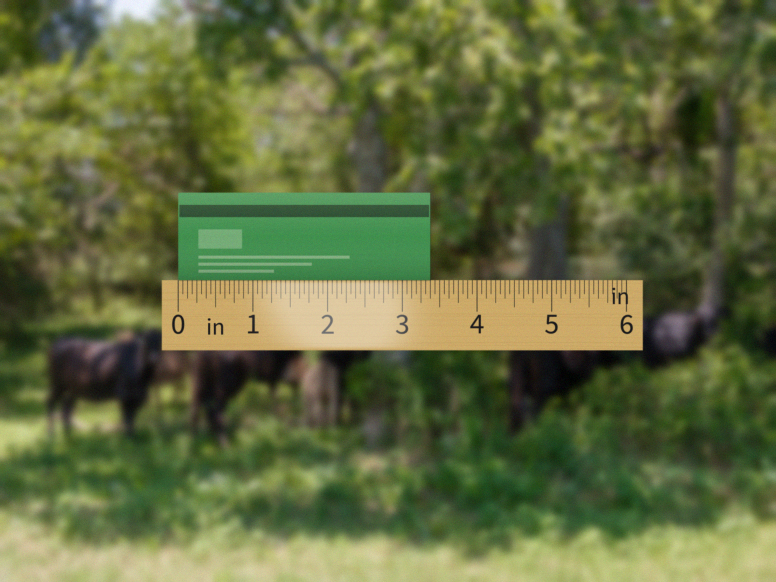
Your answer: 3.375 in
